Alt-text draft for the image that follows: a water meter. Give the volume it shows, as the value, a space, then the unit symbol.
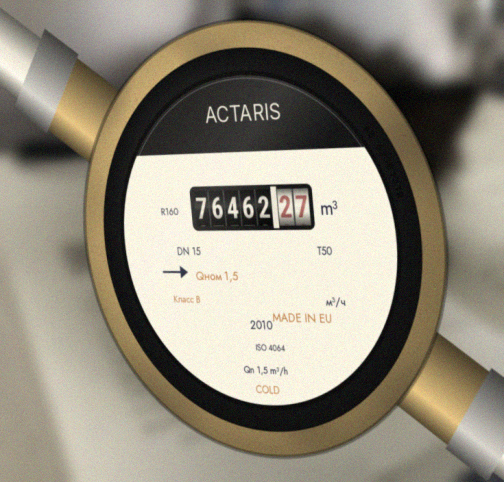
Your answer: 76462.27 m³
